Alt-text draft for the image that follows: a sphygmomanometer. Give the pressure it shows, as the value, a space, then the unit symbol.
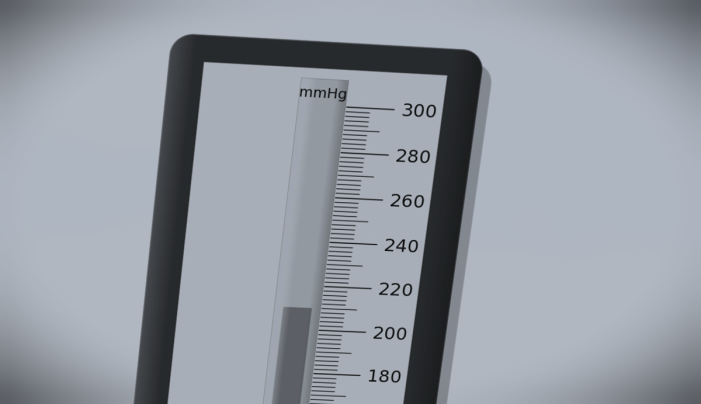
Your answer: 210 mmHg
